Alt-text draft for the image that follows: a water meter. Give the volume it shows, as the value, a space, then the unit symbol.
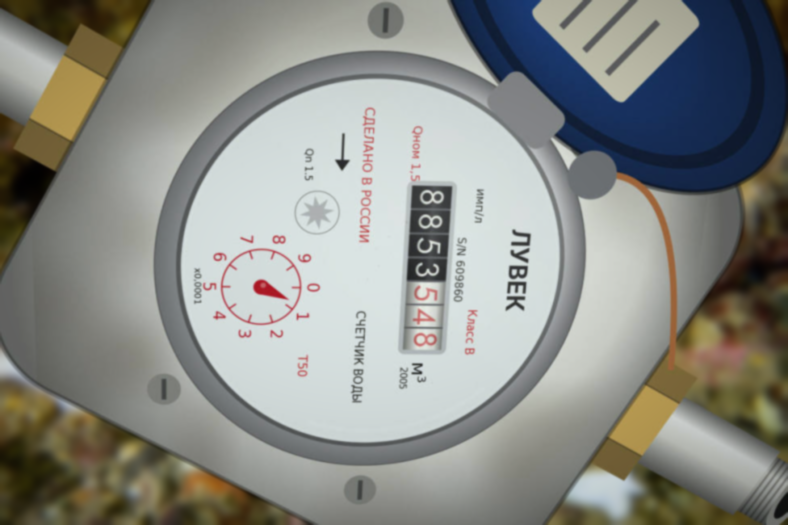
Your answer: 8853.5480 m³
